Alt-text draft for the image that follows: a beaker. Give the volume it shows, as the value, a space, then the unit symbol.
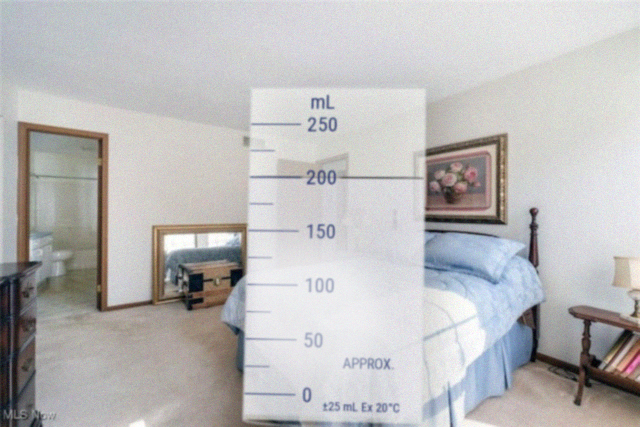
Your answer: 200 mL
